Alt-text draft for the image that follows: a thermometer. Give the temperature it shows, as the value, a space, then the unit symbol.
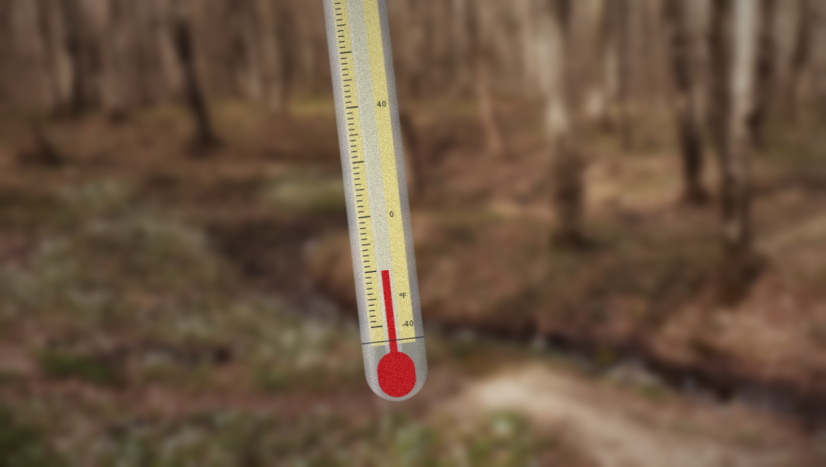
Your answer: -20 °F
